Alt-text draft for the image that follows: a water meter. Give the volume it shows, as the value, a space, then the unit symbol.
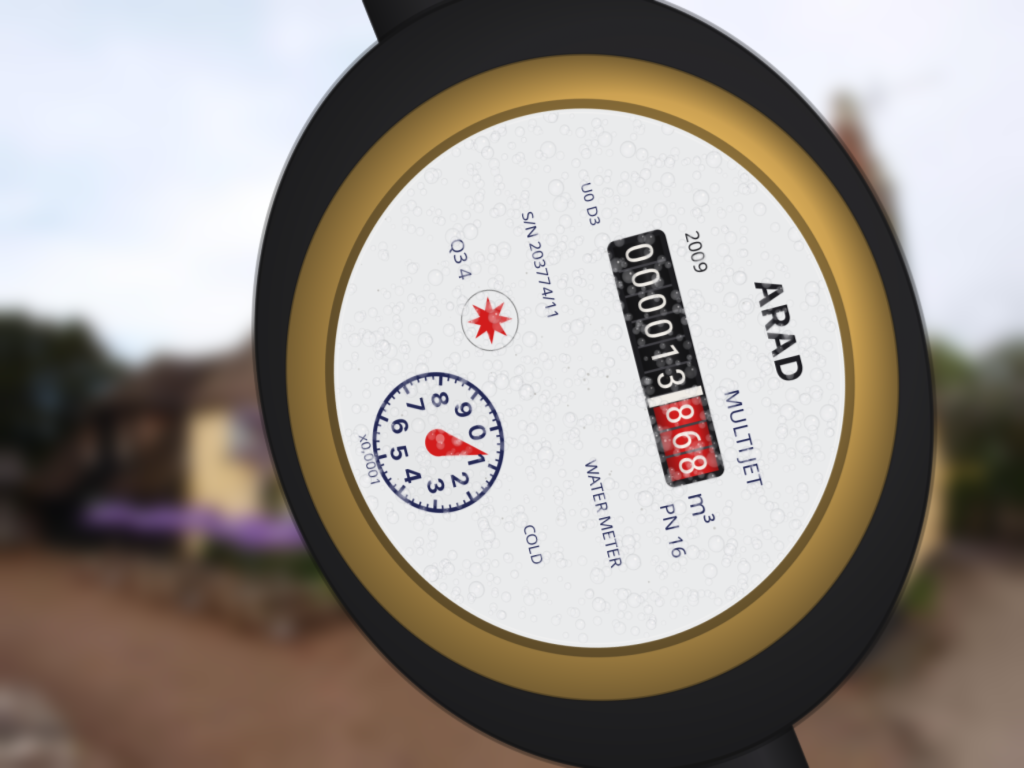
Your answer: 13.8680 m³
